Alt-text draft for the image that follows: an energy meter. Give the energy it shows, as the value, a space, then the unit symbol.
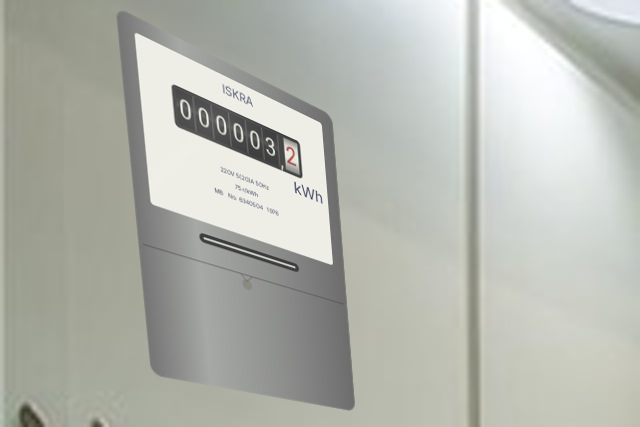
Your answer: 3.2 kWh
